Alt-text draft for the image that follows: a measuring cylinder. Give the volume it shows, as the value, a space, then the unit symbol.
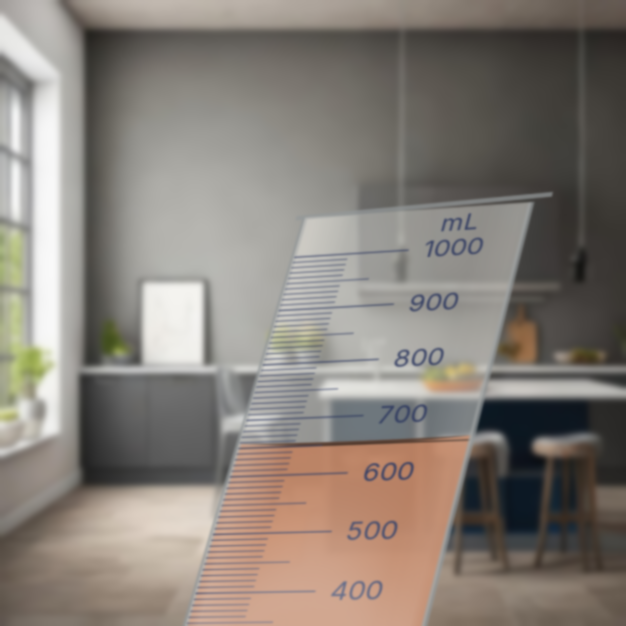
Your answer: 650 mL
